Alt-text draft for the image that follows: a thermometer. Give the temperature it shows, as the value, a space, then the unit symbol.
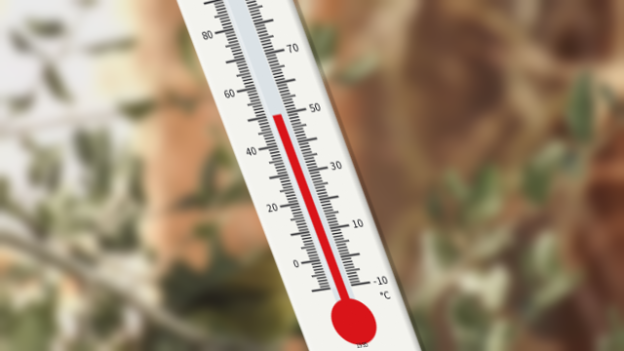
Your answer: 50 °C
